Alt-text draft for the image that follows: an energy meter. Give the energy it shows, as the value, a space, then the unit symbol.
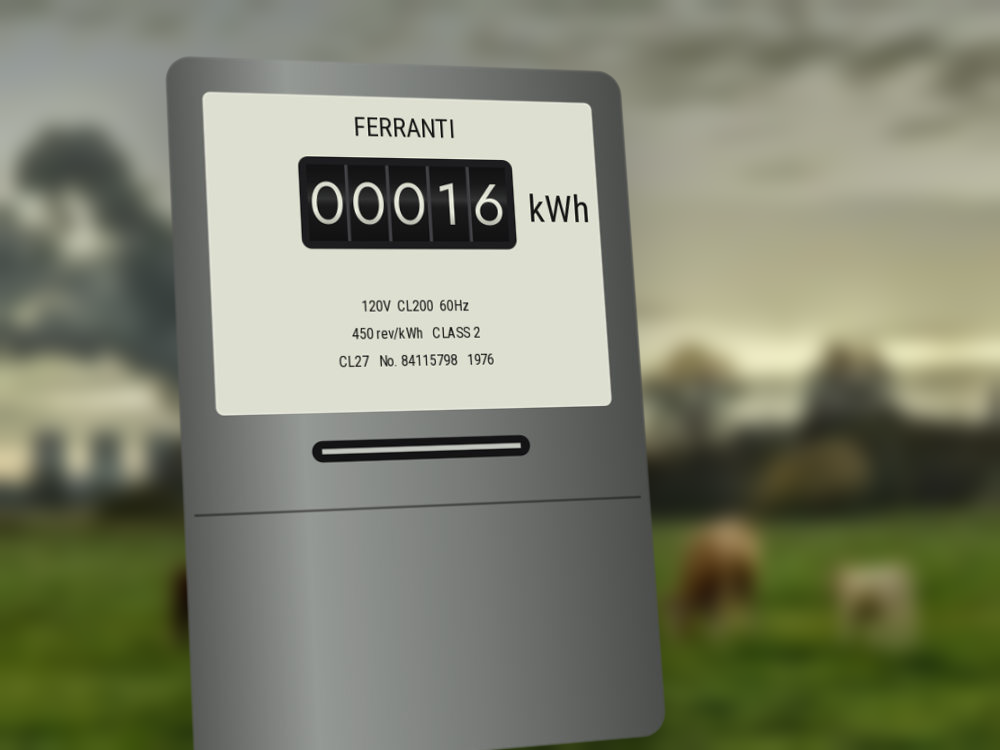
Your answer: 16 kWh
